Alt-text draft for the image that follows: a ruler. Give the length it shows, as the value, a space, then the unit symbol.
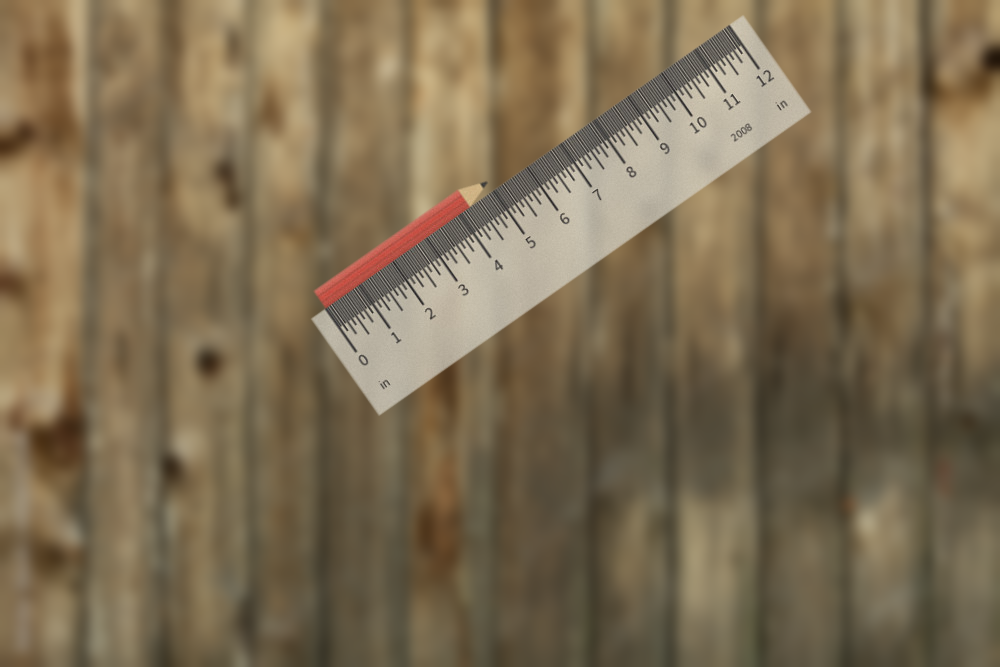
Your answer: 5 in
